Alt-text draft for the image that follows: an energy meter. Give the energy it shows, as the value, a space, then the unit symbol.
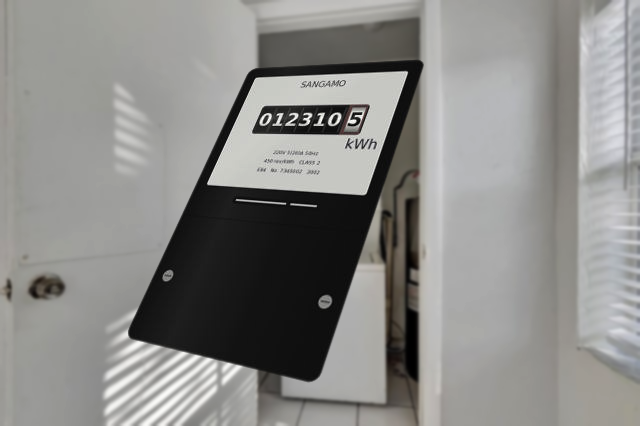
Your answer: 12310.5 kWh
